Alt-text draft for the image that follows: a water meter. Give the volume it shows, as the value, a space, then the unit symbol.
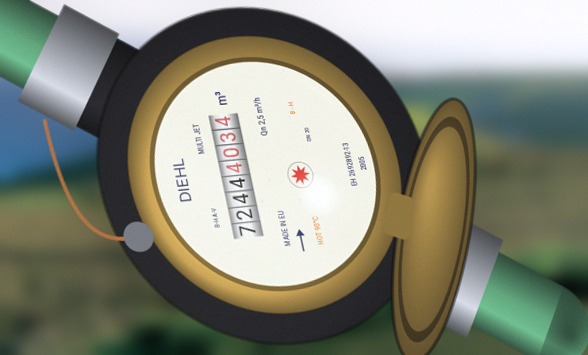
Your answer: 7244.4034 m³
